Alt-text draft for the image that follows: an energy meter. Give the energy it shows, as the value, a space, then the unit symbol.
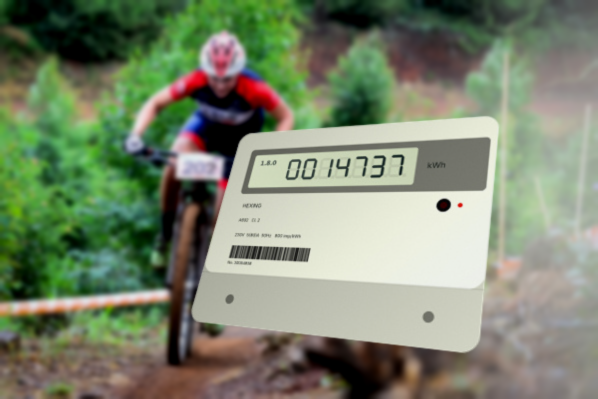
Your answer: 14737 kWh
